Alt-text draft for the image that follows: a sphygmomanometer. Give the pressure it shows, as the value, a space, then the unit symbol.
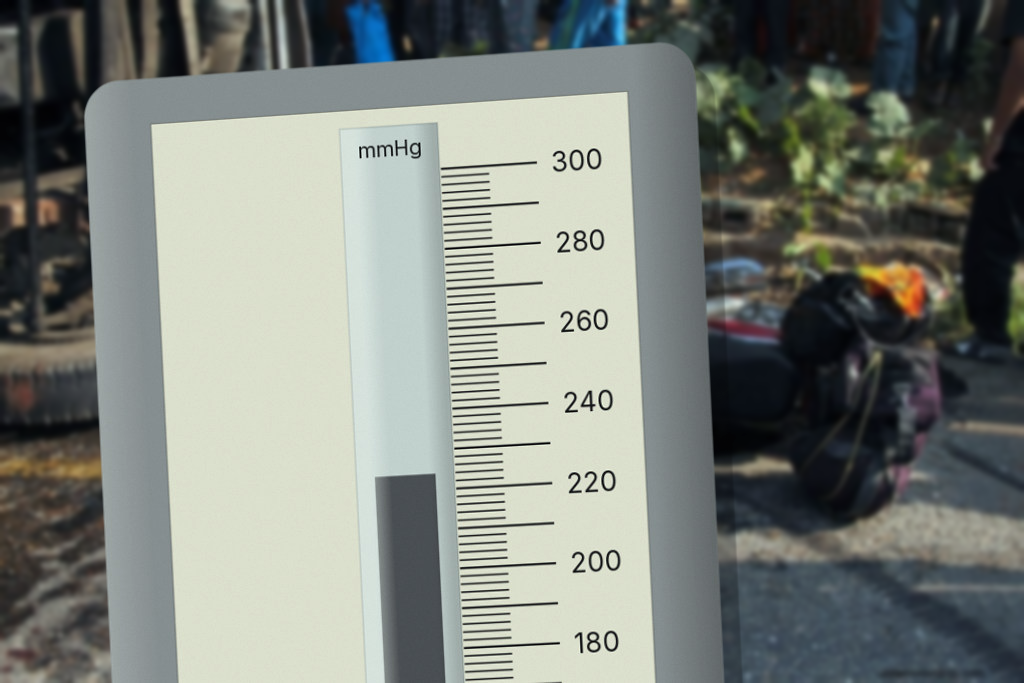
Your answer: 224 mmHg
